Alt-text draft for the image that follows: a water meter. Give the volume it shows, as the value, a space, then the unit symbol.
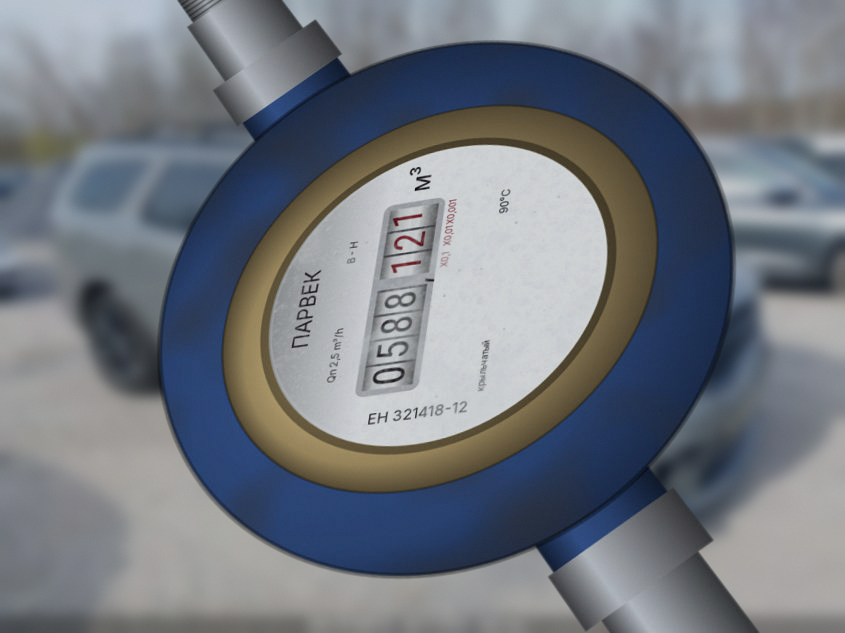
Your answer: 588.121 m³
